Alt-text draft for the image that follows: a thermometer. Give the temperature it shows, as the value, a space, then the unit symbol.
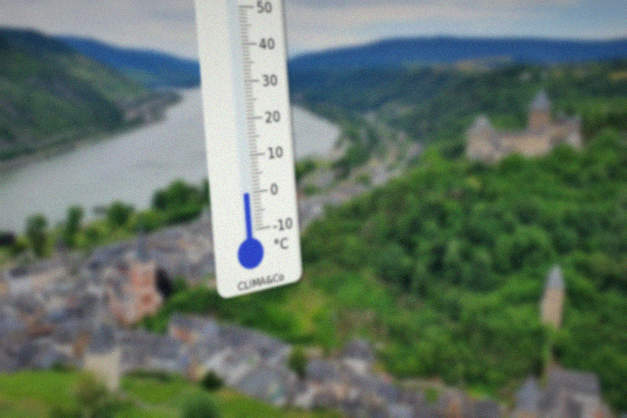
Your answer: 0 °C
